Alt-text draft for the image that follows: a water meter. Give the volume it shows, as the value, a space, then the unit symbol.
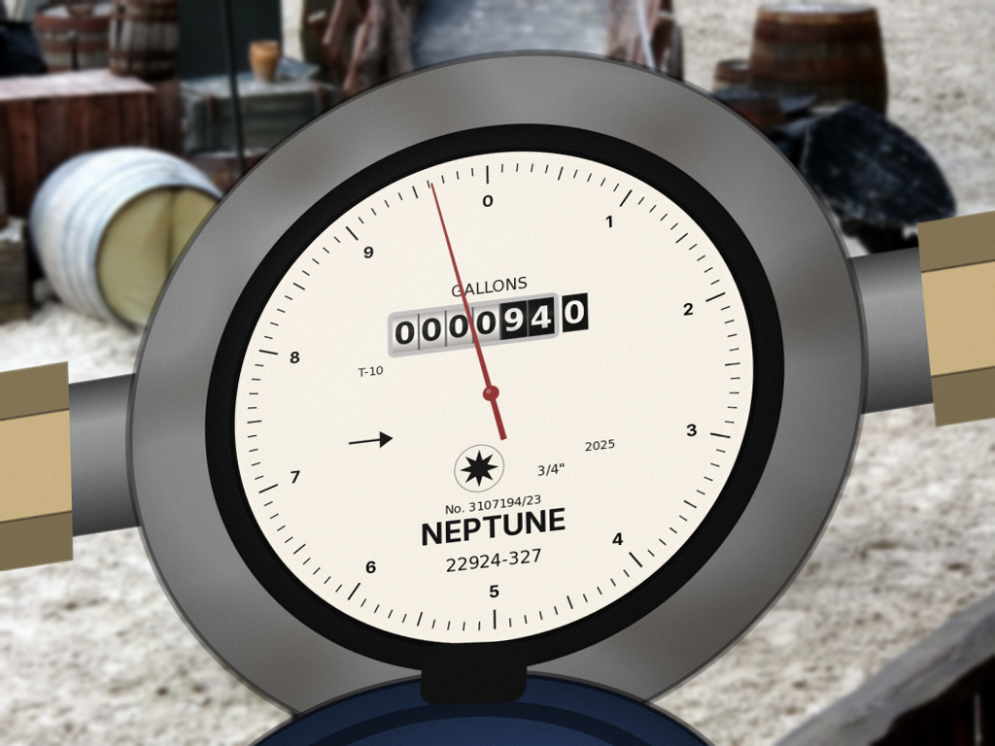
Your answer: 939.6 gal
